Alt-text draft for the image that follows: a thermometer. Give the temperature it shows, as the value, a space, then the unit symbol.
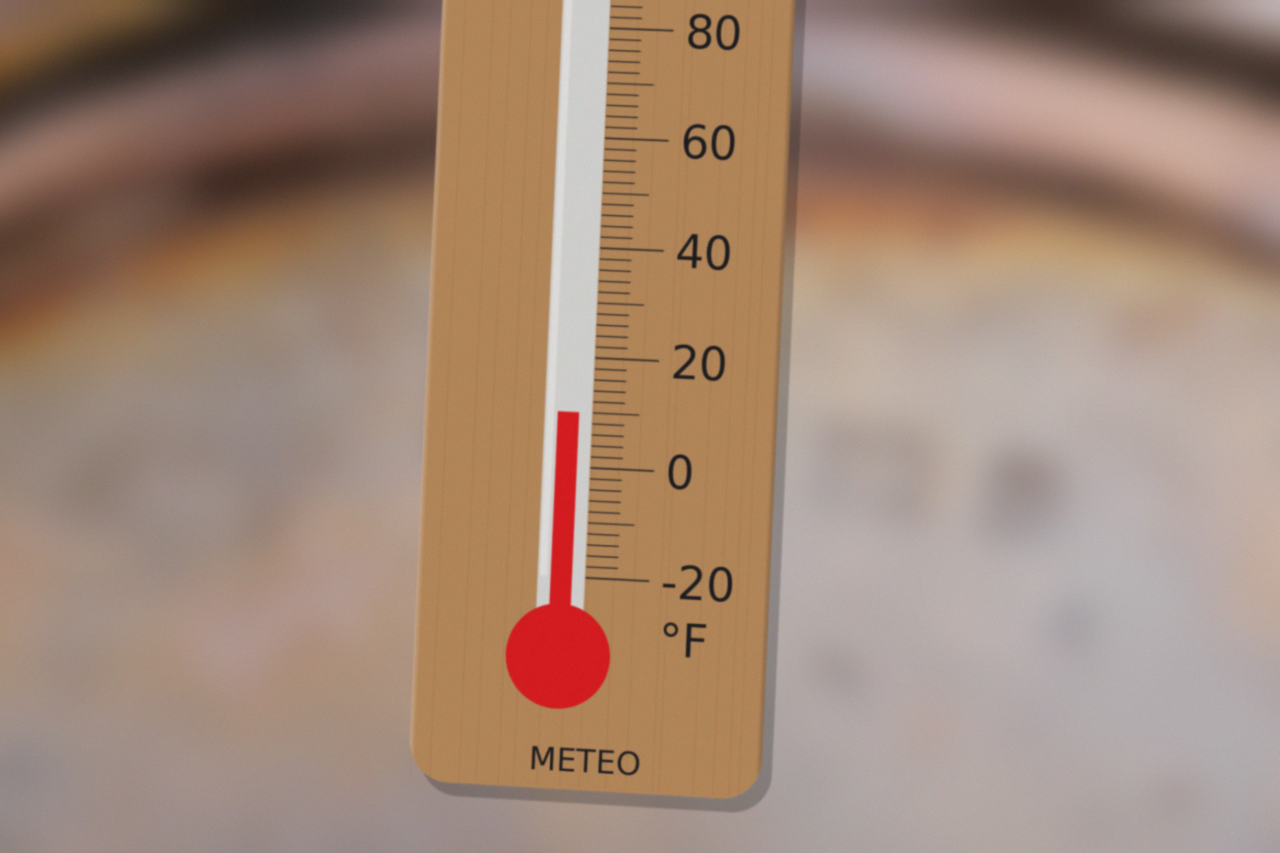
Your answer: 10 °F
